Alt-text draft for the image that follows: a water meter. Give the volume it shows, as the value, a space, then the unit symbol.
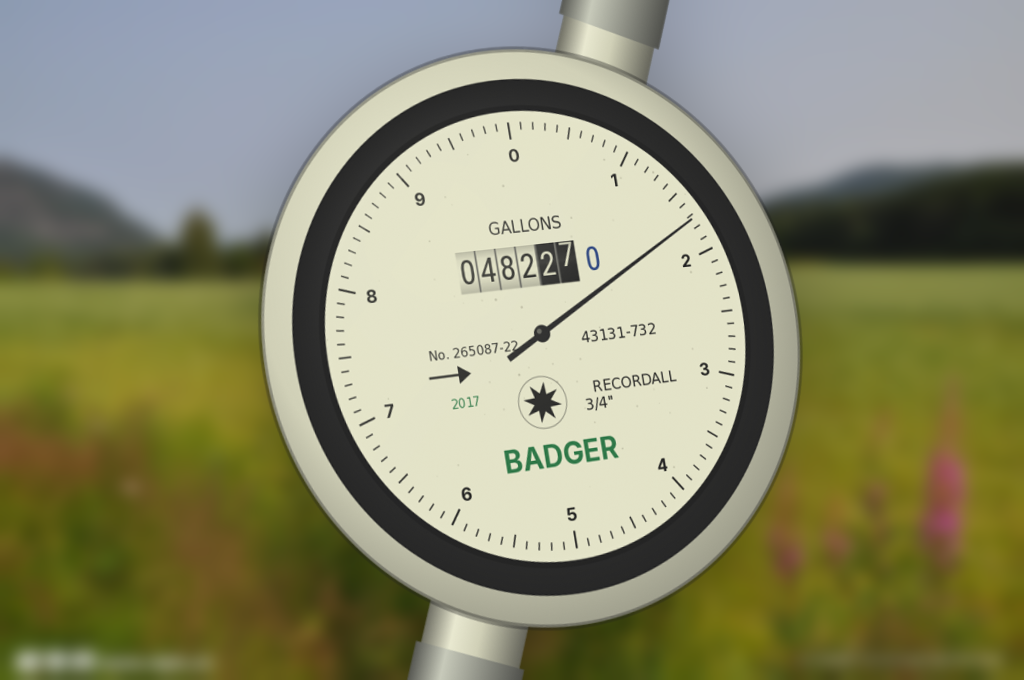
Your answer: 482271.7 gal
